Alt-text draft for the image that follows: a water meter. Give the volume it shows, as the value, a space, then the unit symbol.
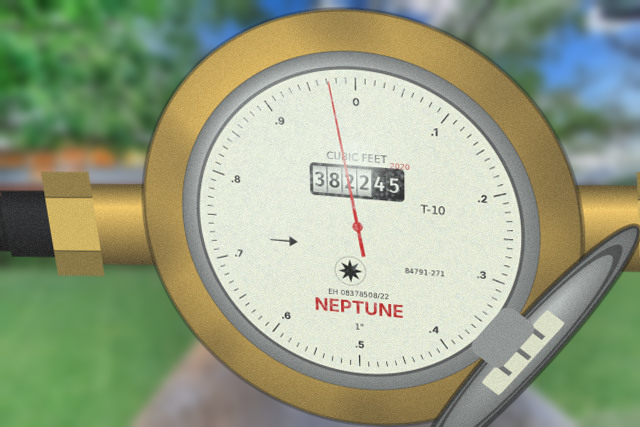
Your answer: 382244.97 ft³
